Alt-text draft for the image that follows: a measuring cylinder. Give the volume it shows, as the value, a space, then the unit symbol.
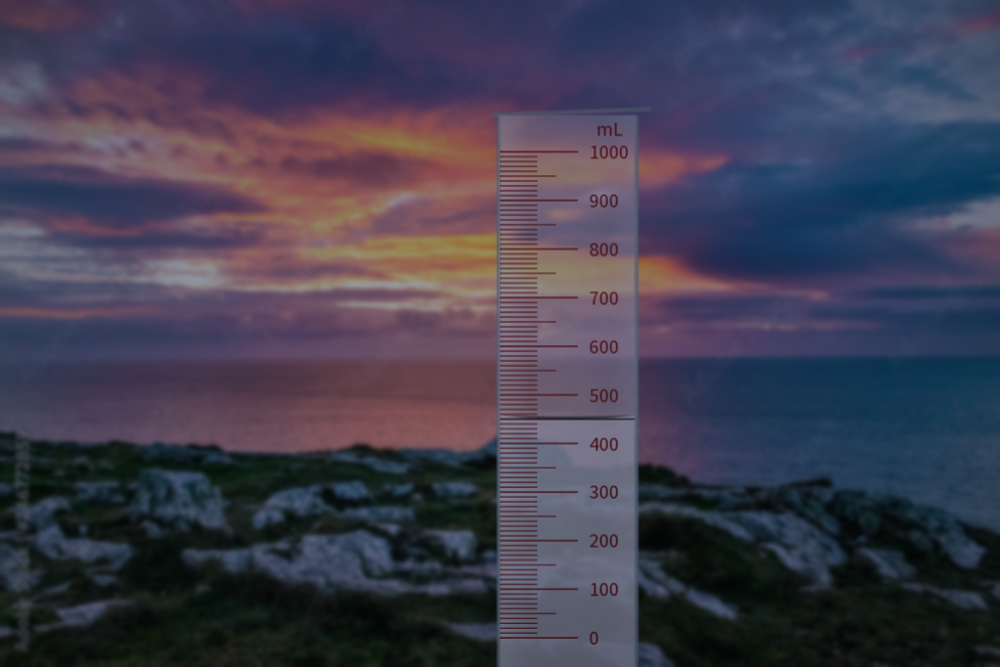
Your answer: 450 mL
